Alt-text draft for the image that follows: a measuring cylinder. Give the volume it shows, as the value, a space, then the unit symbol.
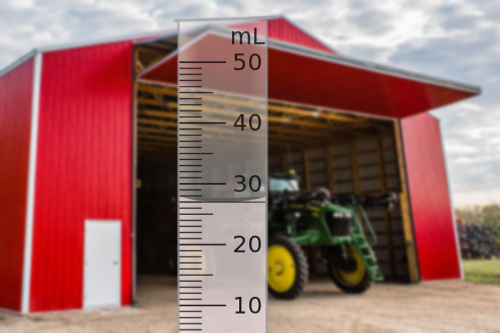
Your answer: 27 mL
